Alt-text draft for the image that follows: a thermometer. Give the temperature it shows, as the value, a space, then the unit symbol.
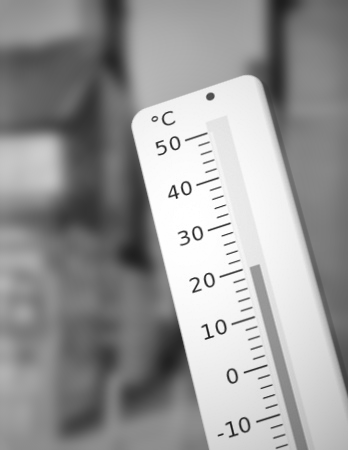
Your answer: 20 °C
